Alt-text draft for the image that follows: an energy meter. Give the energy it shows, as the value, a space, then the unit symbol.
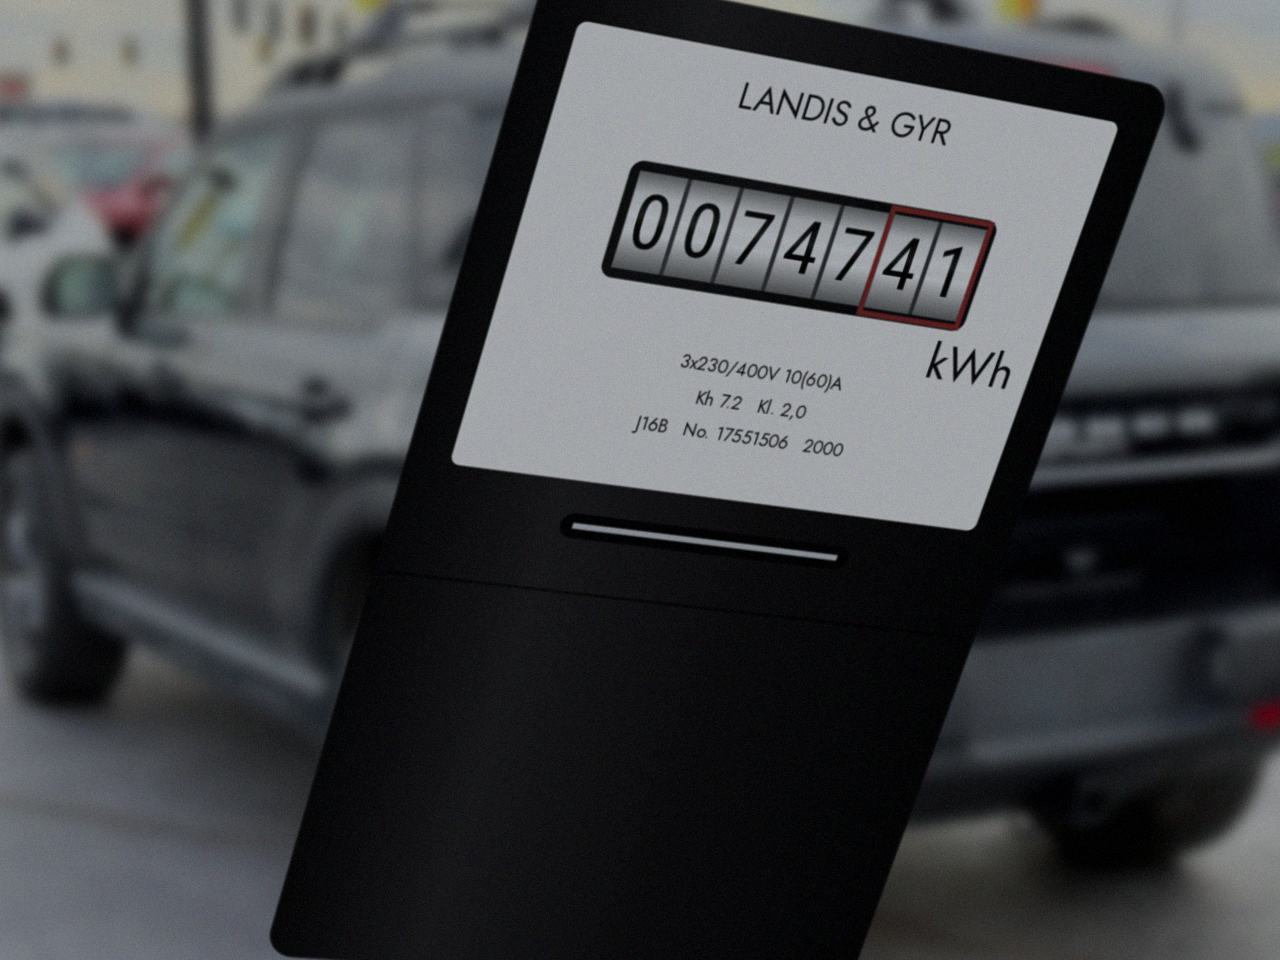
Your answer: 747.41 kWh
